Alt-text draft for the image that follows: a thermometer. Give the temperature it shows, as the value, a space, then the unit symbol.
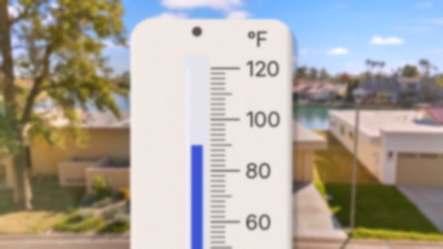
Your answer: 90 °F
